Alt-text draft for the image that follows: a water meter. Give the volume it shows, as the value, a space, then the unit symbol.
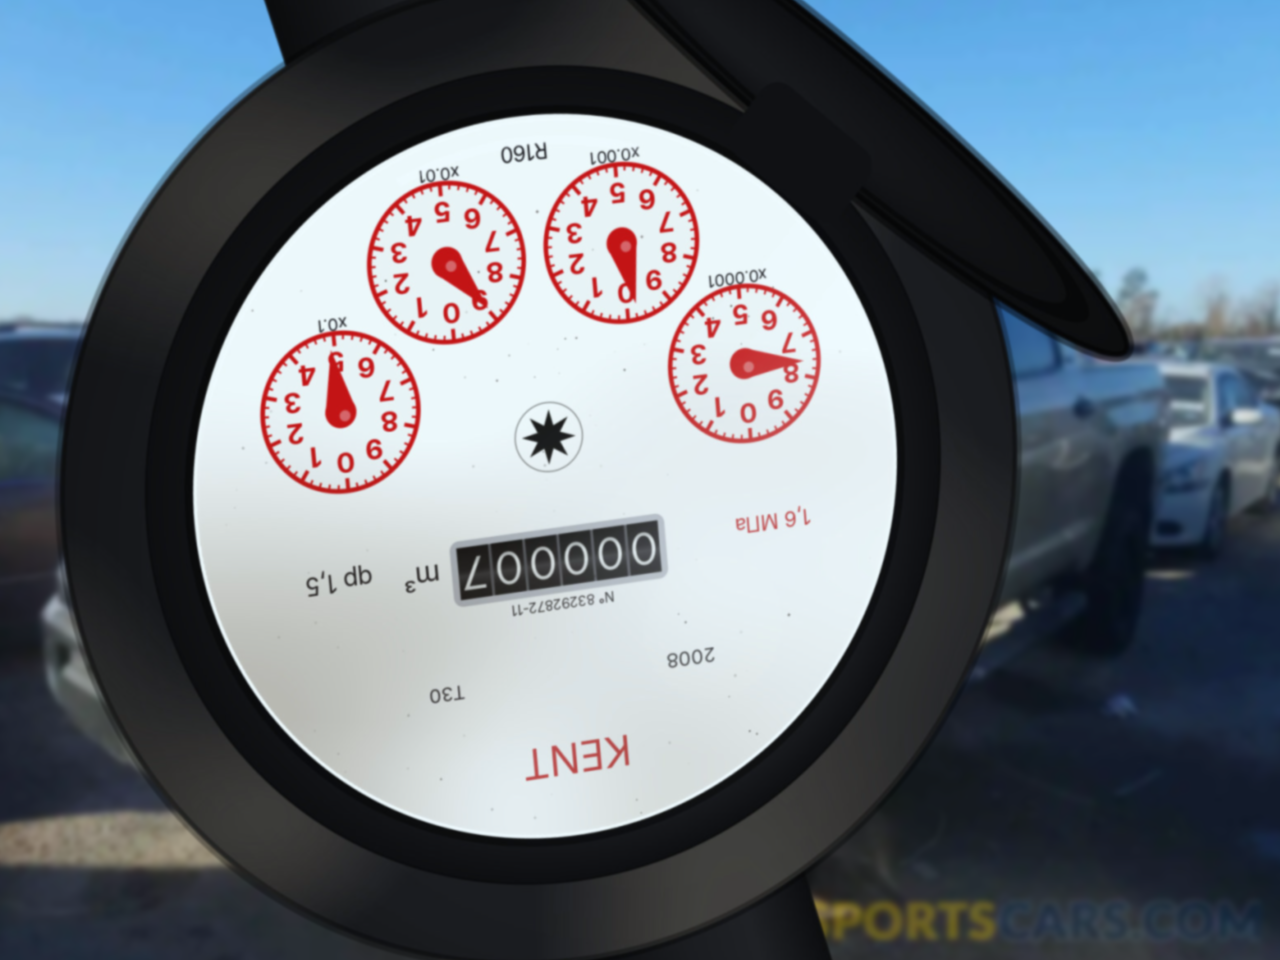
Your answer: 7.4897 m³
